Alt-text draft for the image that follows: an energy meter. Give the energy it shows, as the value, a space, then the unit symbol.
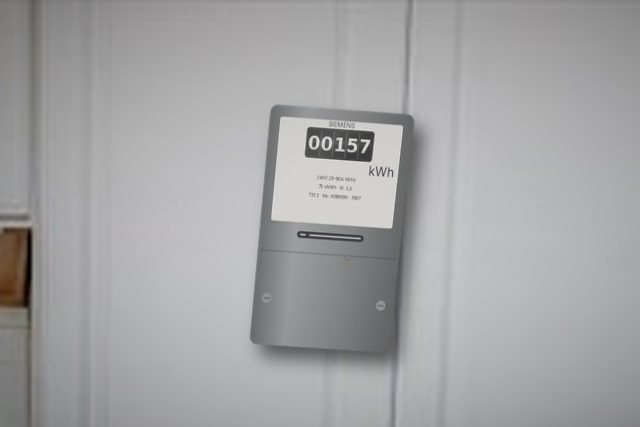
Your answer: 157 kWh
